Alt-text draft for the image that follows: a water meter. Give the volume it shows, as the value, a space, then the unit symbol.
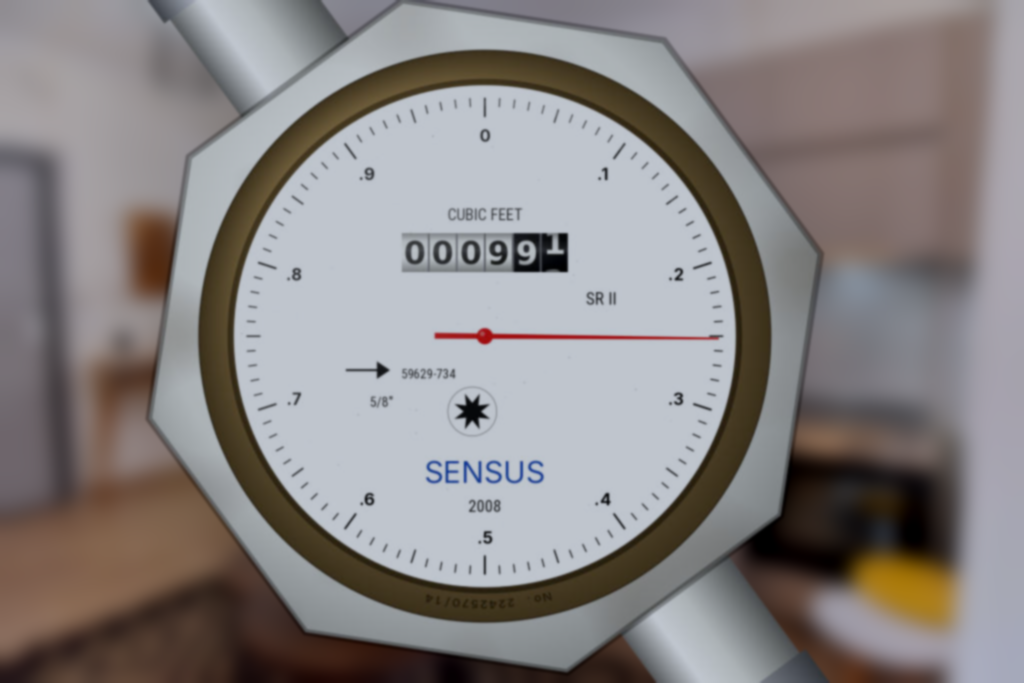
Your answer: 991.25 ft³
